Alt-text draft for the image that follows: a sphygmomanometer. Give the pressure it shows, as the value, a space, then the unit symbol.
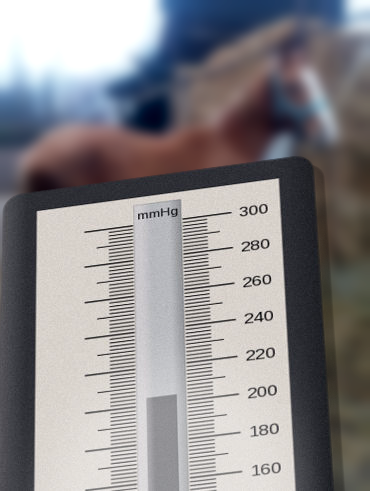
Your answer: 204 mmHg
